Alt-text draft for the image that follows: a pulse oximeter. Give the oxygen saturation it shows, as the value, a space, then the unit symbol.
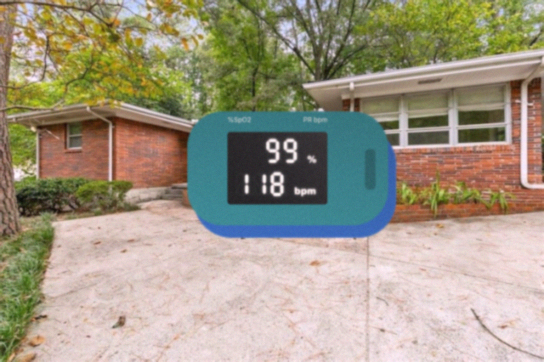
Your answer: 99 %
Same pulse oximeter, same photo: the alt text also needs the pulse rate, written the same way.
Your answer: 118 bpm
